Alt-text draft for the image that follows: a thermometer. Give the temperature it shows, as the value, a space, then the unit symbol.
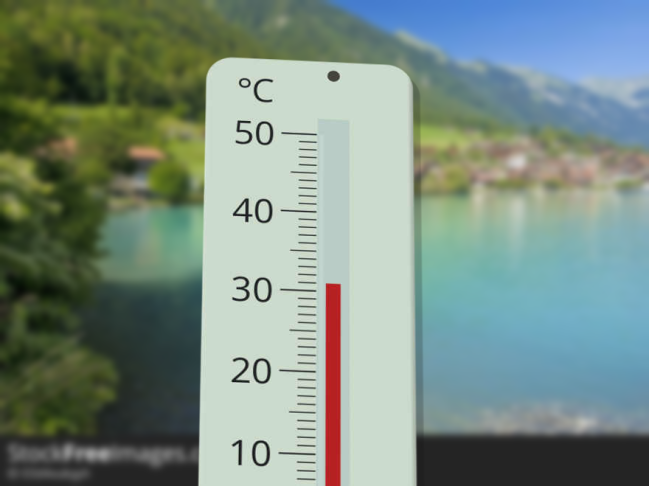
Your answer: 31 °C
